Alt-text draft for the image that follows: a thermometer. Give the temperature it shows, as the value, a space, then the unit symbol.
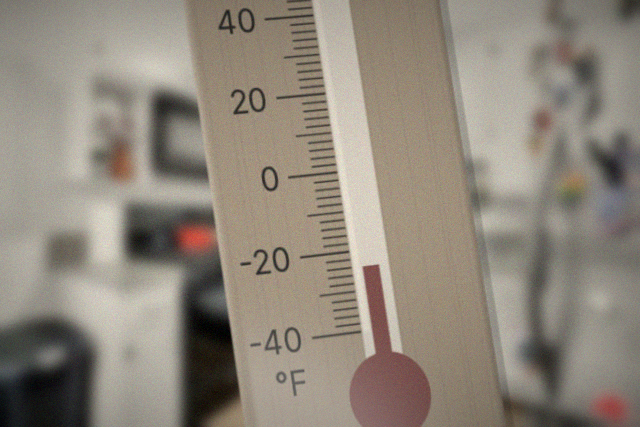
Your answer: -24 °F
